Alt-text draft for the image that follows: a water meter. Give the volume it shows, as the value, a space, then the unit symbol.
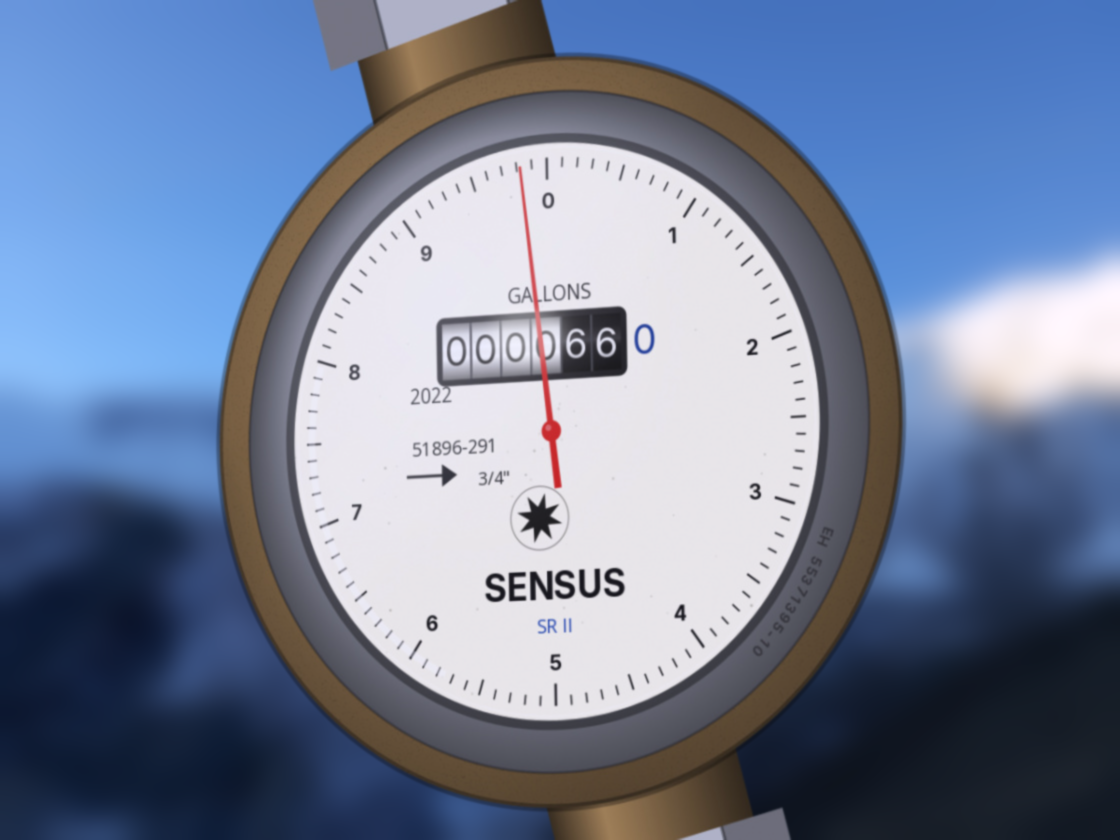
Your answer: 659.8 gal
